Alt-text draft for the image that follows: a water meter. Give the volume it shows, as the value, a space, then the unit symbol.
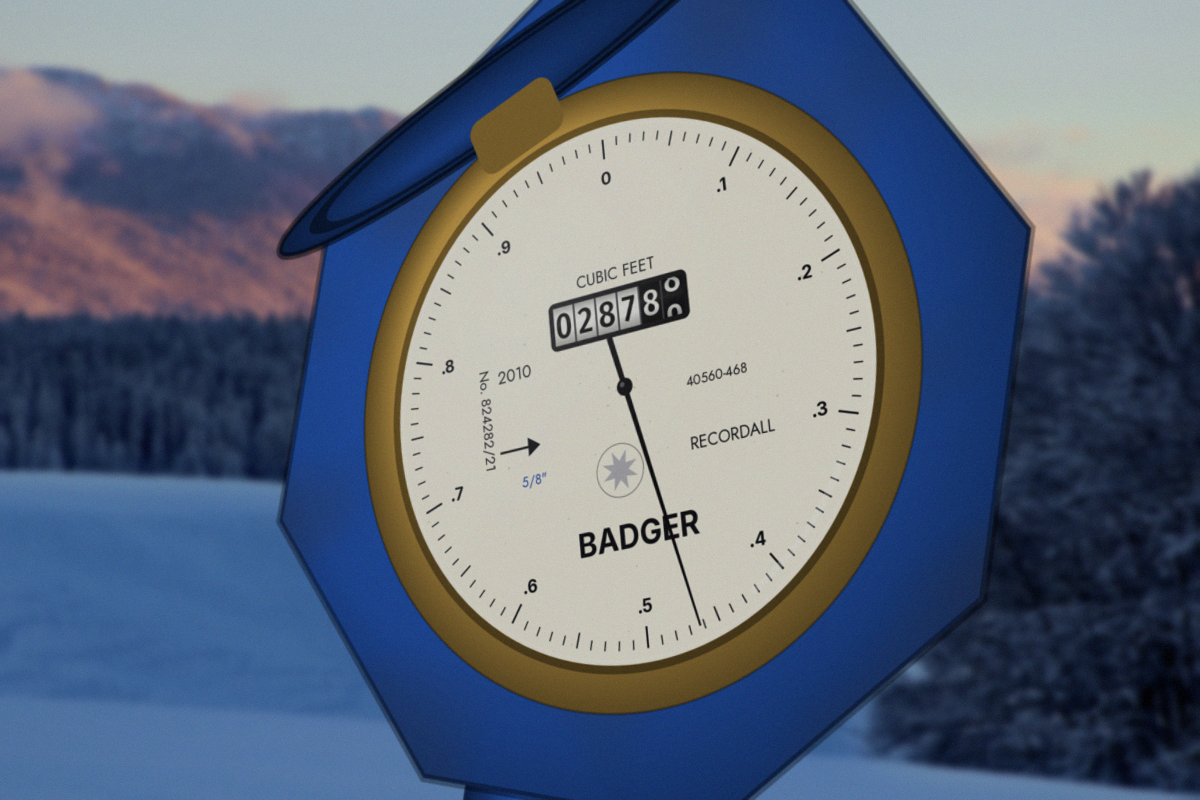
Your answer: 28788.46 ft³
